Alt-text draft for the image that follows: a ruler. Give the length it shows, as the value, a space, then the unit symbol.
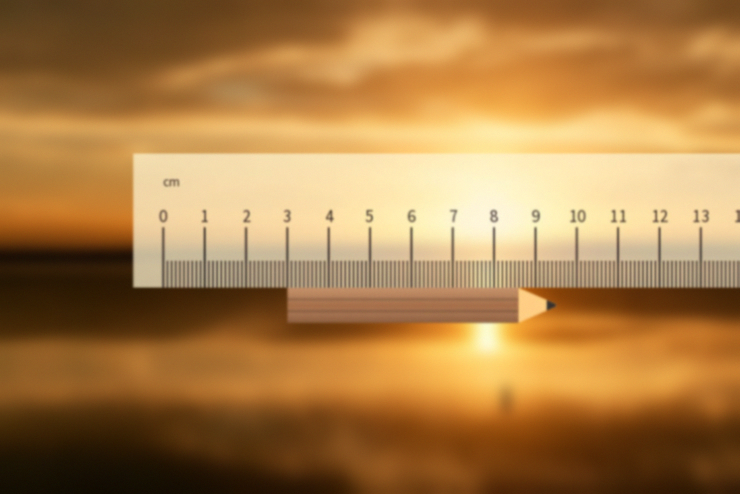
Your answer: 6.5 cm
